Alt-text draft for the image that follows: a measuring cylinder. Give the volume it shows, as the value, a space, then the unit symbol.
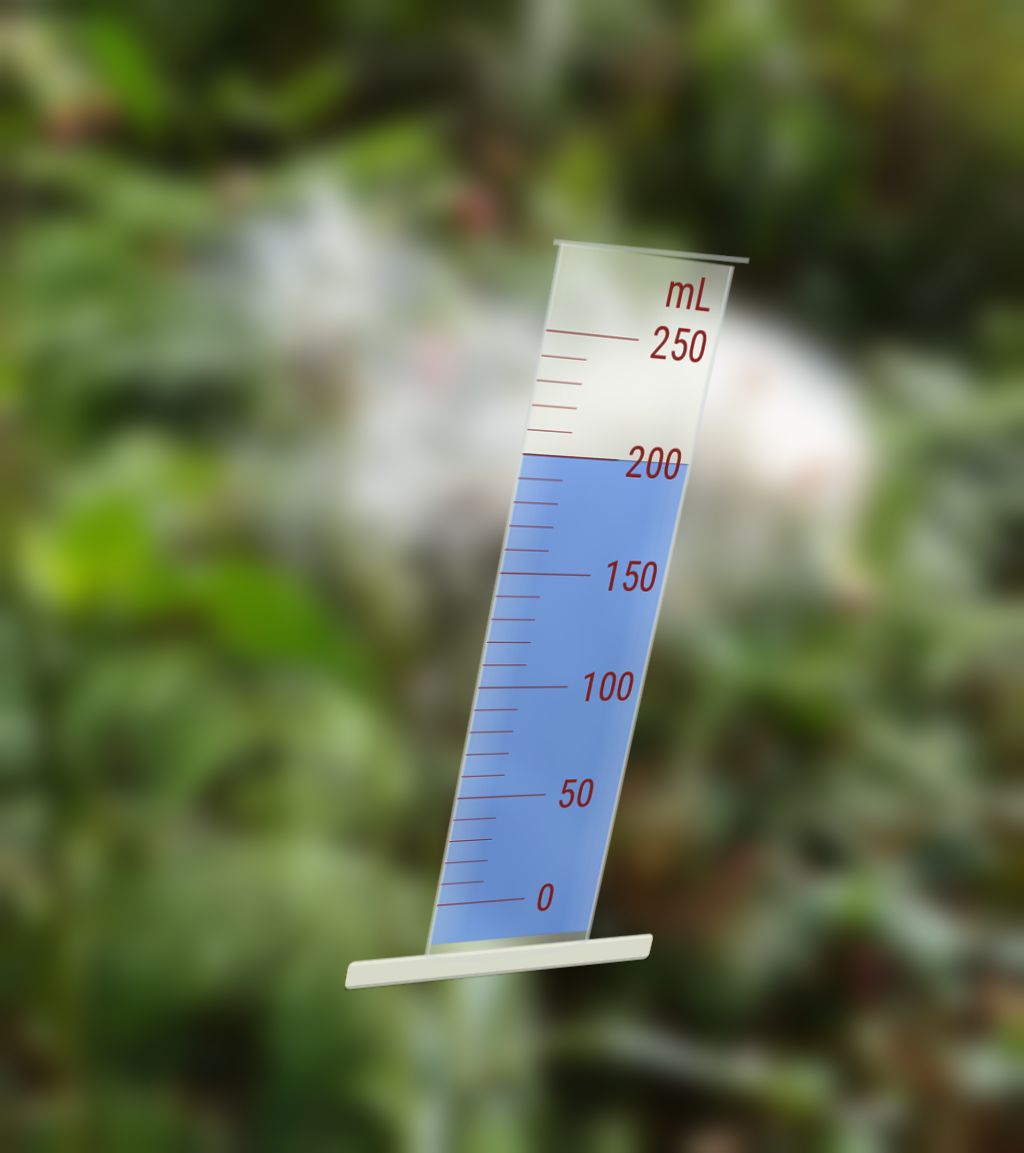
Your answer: 200 mL
